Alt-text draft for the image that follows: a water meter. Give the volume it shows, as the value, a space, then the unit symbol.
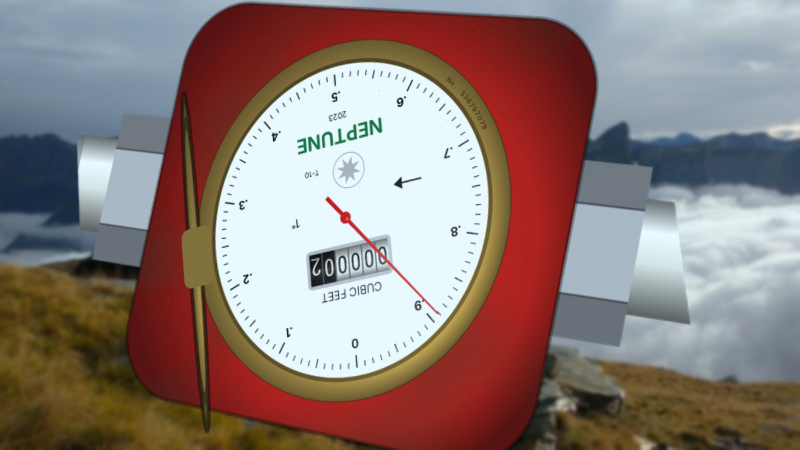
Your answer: 1.89 ft³
